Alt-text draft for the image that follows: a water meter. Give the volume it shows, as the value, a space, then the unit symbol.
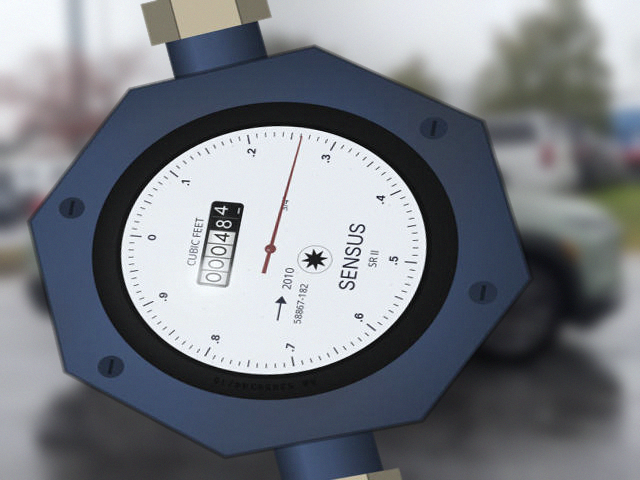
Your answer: 484.26 ft³
